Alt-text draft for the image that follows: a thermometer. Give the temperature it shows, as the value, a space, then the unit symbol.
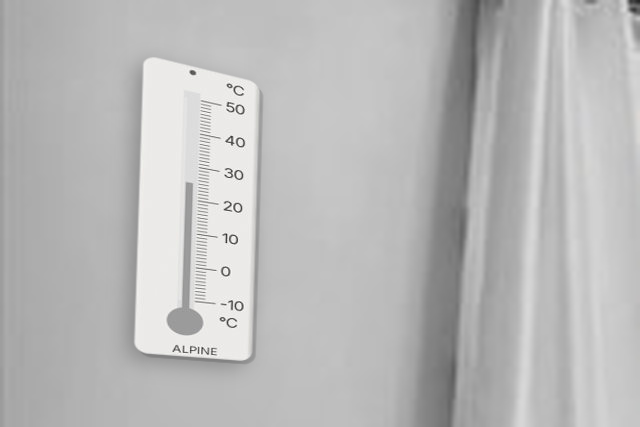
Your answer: 25 °C
